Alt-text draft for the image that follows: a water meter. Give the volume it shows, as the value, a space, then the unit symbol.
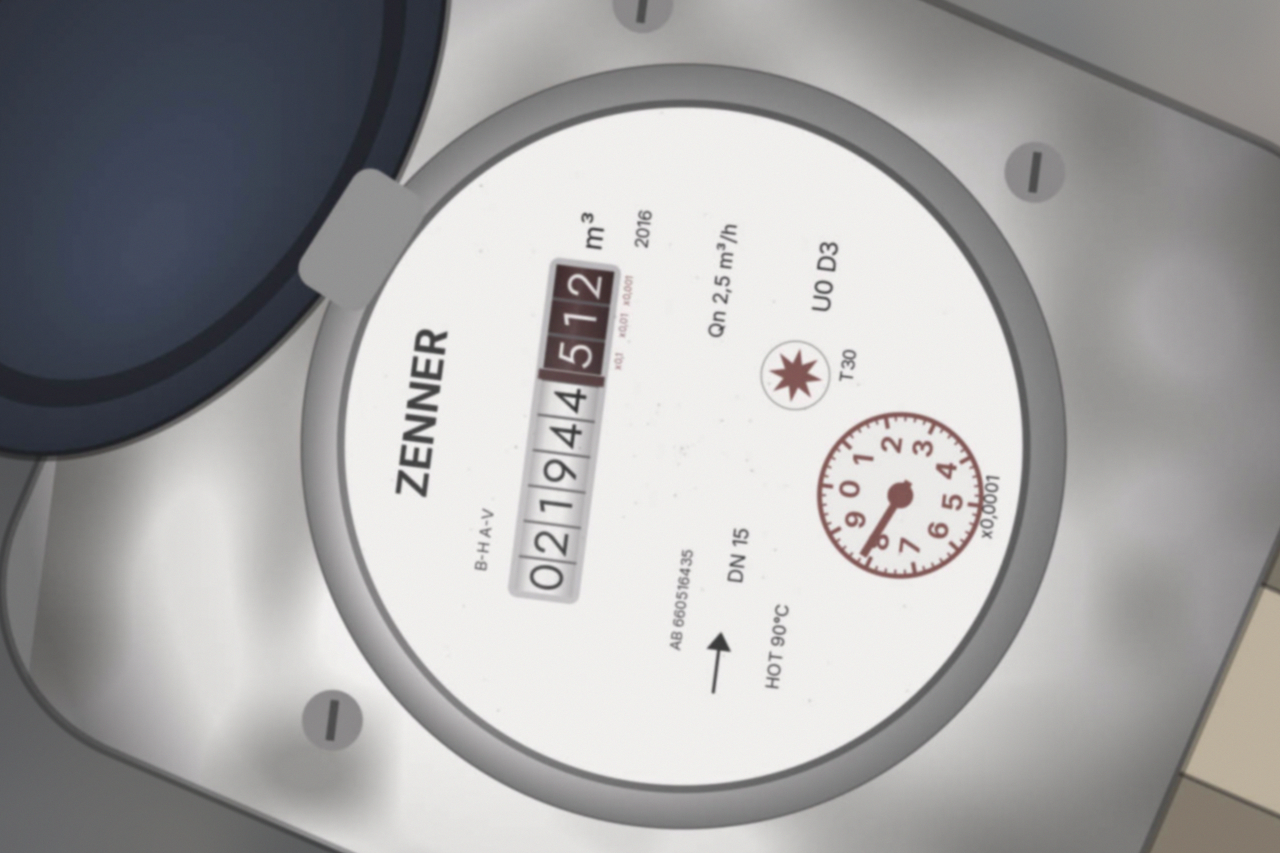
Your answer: 21944.5128 m³
